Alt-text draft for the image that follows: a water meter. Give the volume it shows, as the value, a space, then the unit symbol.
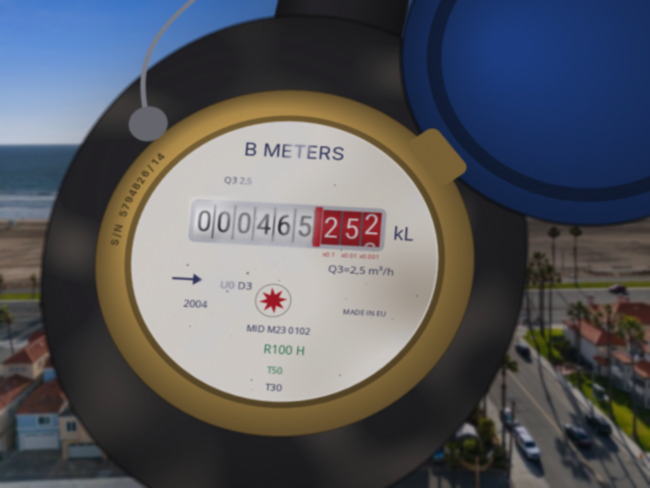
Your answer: 465.252 kL
